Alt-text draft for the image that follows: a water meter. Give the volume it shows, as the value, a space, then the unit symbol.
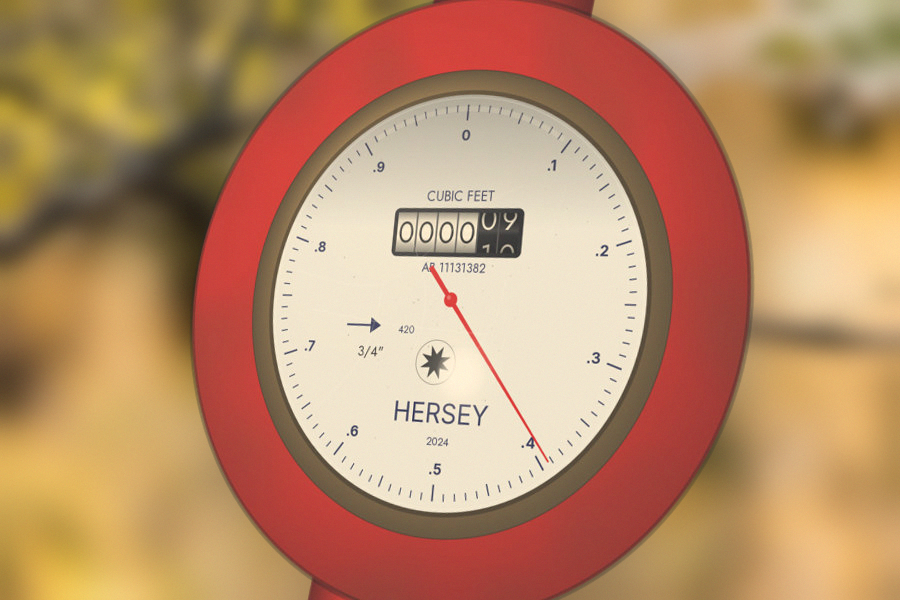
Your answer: 9.39 ft³
